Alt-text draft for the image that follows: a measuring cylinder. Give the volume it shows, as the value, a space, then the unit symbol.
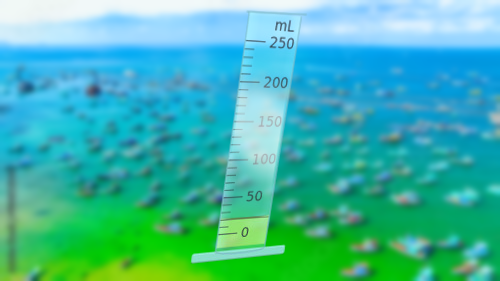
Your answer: 20 mL
